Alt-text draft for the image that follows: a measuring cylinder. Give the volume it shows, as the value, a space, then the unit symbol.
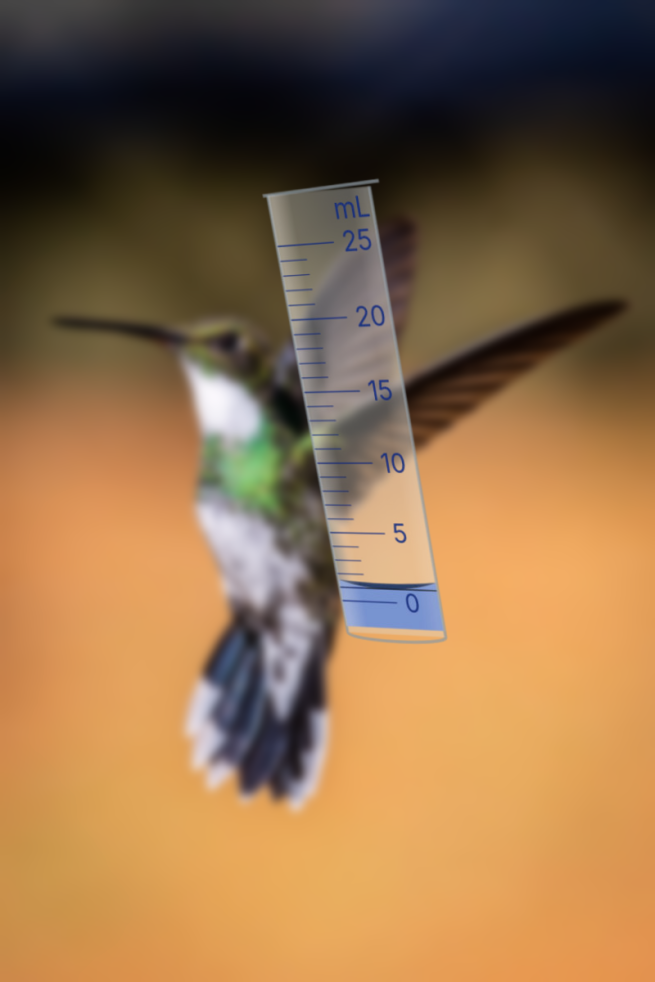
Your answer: 1 mL
